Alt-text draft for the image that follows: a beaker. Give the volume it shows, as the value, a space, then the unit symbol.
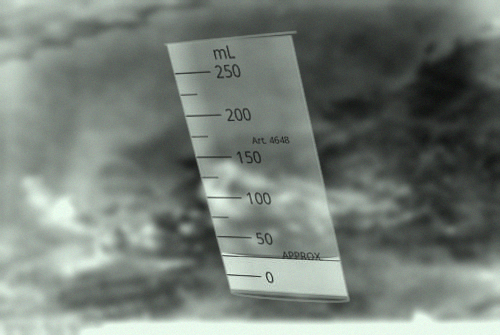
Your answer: 25 mL
